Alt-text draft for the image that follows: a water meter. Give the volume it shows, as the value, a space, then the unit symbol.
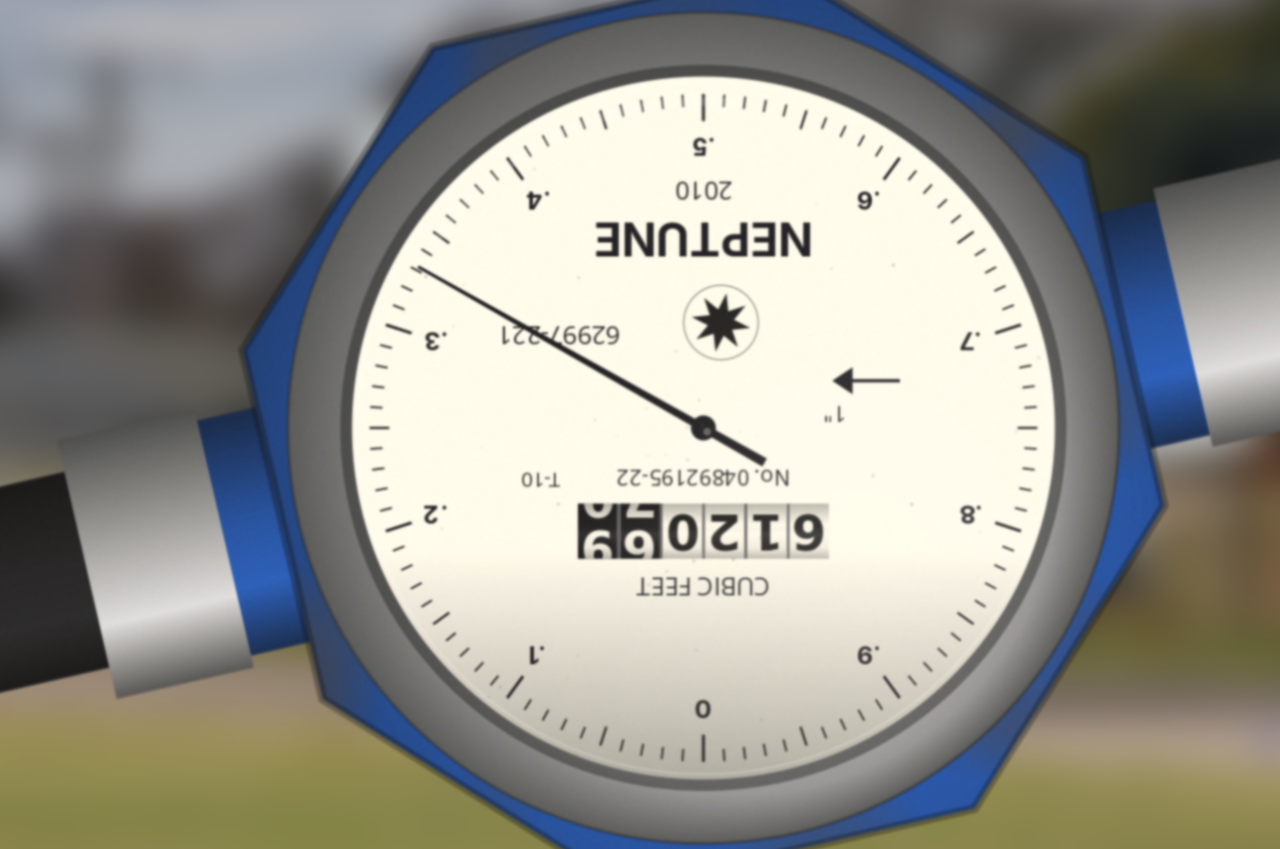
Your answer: 612069.33 ft³
